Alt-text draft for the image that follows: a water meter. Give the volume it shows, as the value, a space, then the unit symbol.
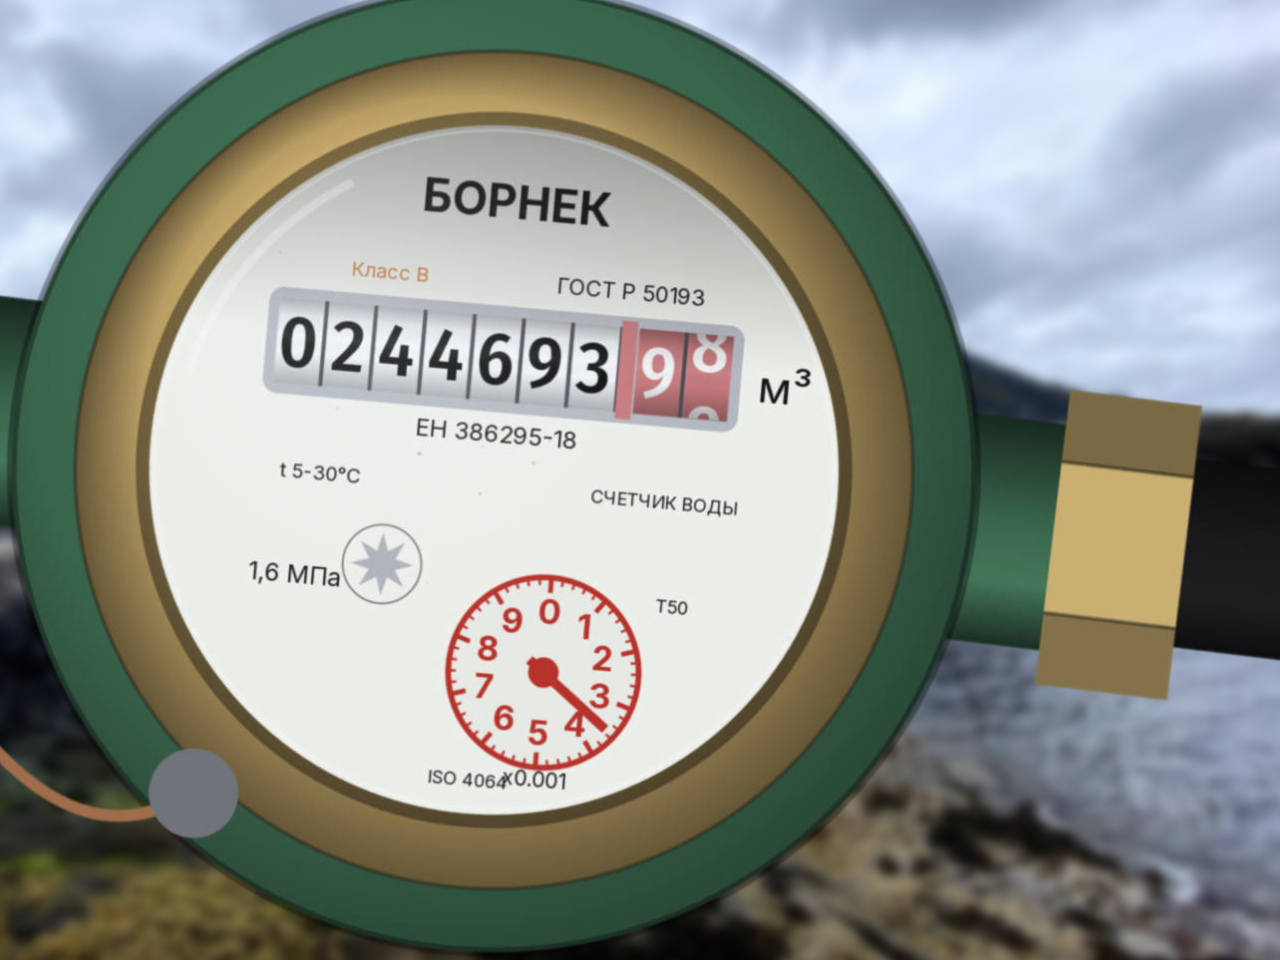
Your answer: 244693.983 m³
